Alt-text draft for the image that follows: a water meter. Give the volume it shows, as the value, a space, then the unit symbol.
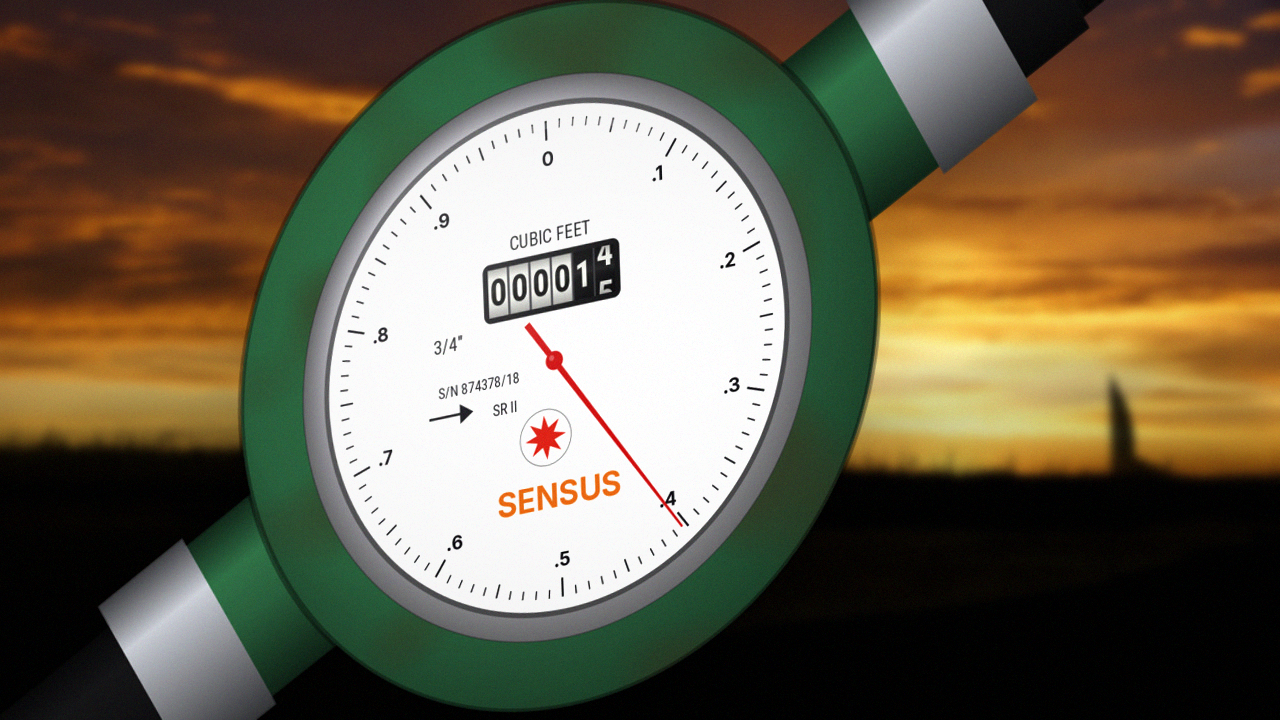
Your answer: 14.40 ft³
